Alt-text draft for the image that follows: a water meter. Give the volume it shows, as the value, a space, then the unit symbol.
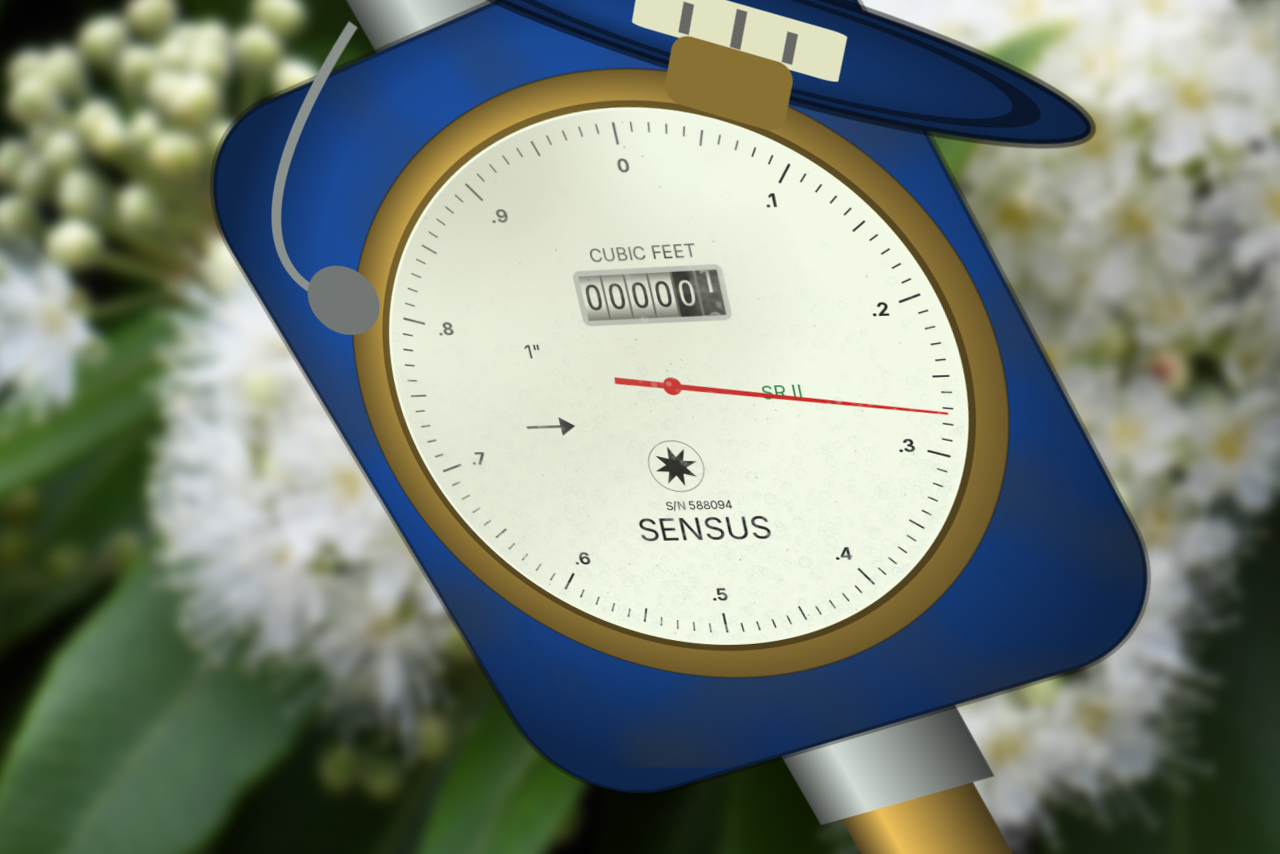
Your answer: 1.27 ft³
